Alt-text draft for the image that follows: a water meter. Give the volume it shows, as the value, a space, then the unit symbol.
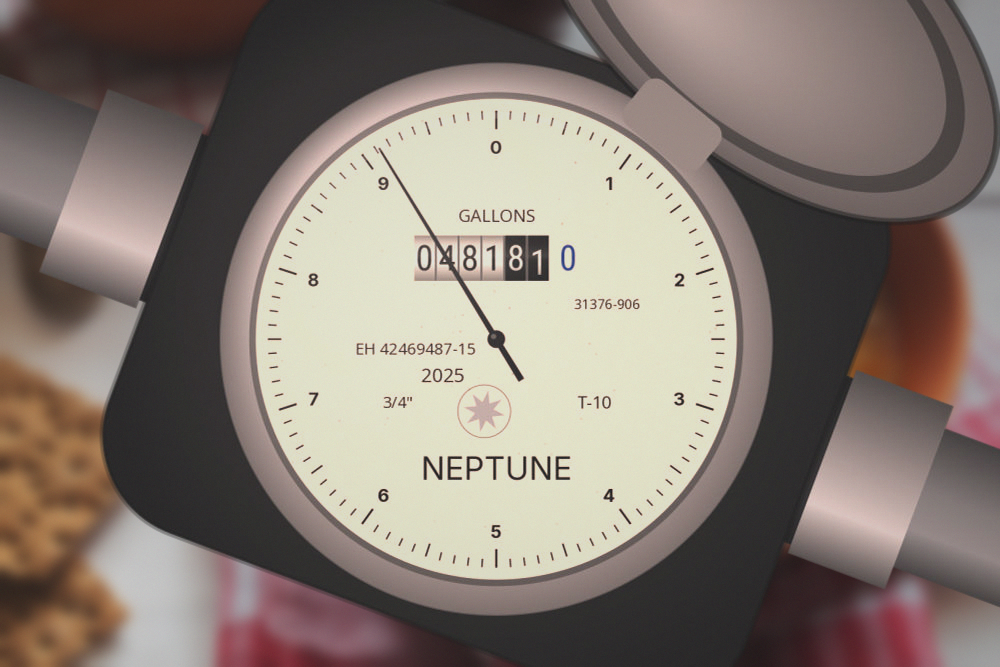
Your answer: 481809.1 gal
